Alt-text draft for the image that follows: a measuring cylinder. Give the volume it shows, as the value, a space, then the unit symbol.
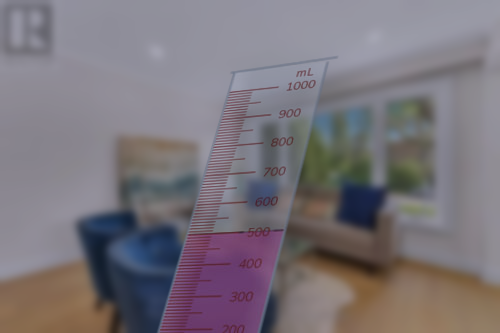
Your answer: 500 mL
